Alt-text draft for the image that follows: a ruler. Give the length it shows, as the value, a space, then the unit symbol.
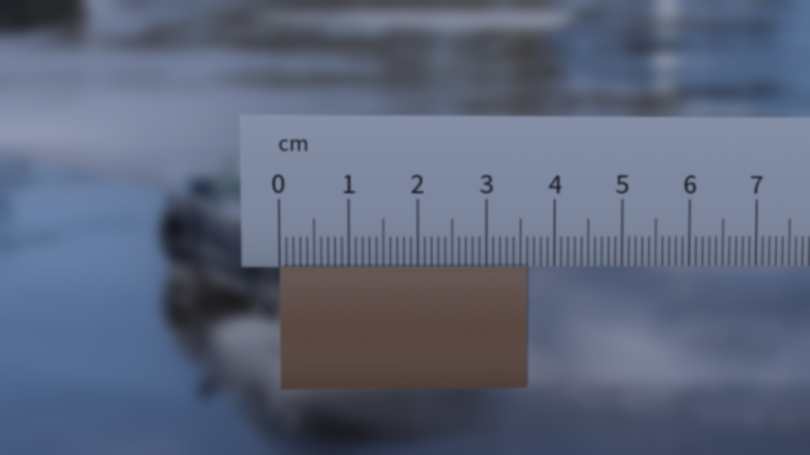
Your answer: 3.6 cm
